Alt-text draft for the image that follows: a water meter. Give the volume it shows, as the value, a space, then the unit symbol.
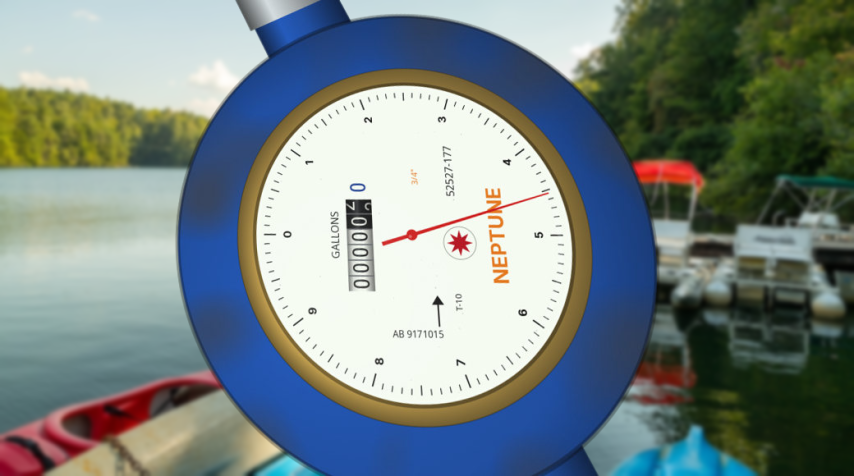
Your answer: 24.5 gal
